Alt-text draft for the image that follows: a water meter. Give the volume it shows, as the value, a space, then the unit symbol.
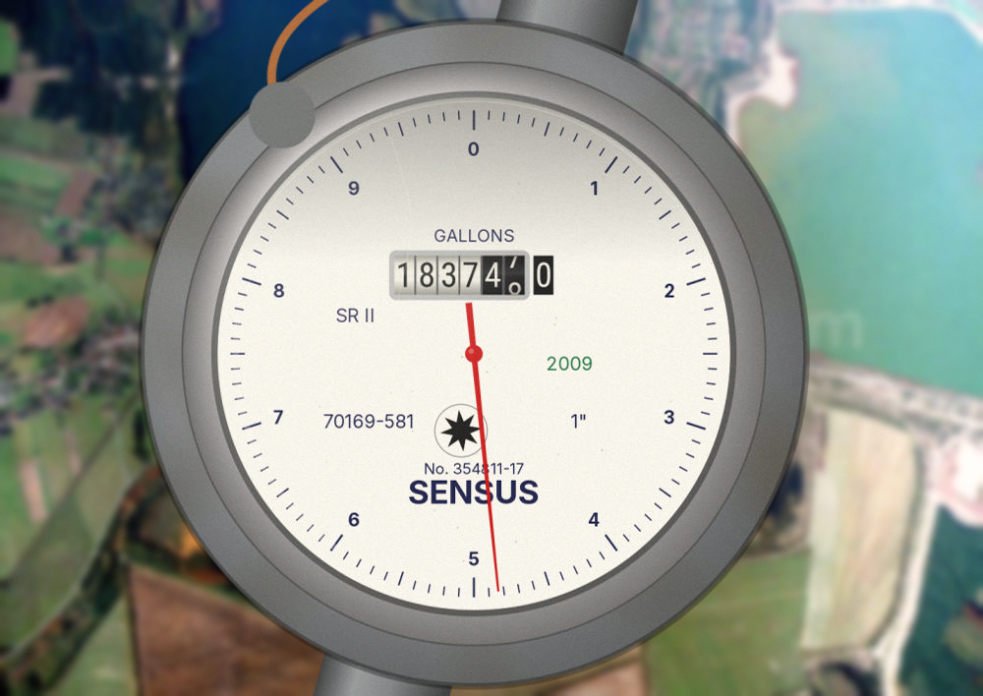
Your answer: 1837474.8 gal
